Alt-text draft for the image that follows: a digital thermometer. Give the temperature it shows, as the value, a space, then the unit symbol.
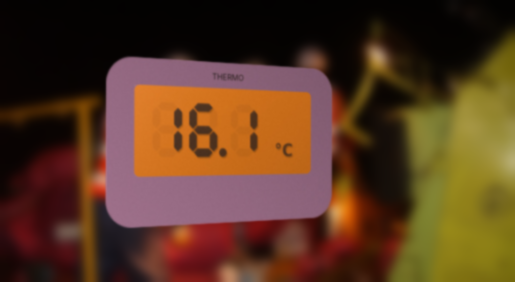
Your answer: 16.1 °C
